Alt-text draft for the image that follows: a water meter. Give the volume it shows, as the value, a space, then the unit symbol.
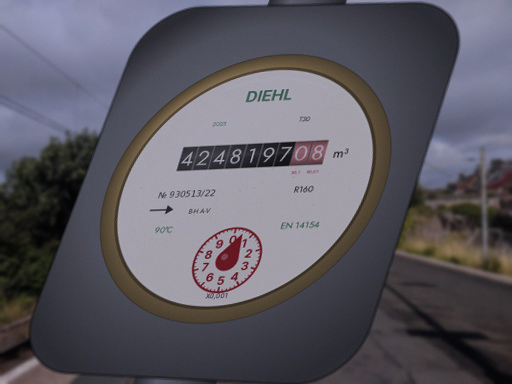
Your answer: 4248197.080 m³
